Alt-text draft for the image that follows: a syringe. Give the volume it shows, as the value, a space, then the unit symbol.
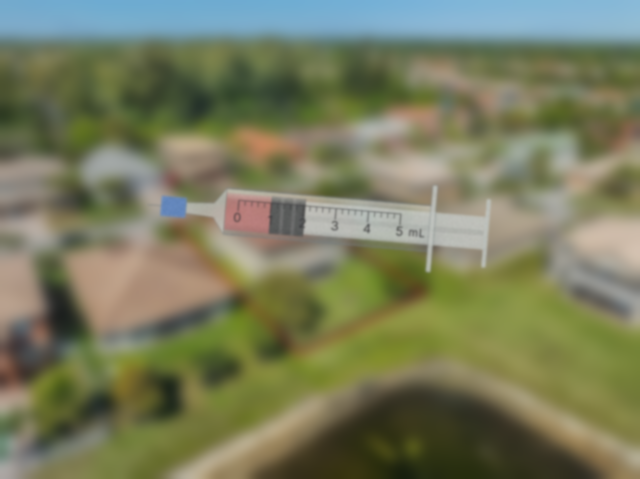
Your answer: 1 mL
